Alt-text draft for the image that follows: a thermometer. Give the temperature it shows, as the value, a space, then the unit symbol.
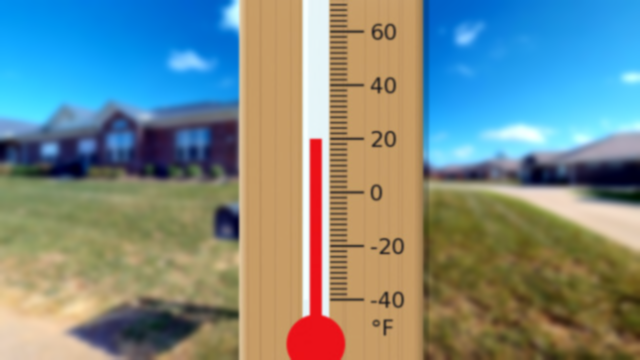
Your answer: 20 °F
